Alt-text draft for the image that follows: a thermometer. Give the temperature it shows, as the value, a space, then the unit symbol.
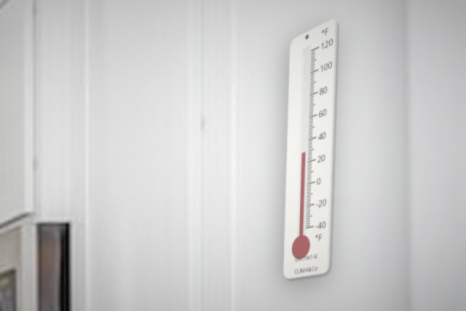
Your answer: 30 °F
